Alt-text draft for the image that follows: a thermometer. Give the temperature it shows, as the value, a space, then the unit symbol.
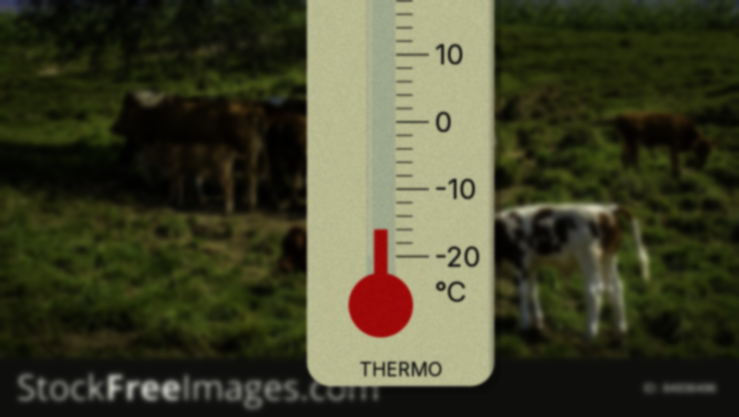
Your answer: -16 °C
